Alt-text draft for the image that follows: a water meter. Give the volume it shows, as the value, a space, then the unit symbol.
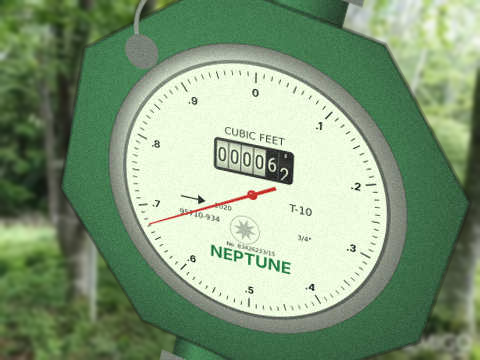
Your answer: 61.67 ft³
